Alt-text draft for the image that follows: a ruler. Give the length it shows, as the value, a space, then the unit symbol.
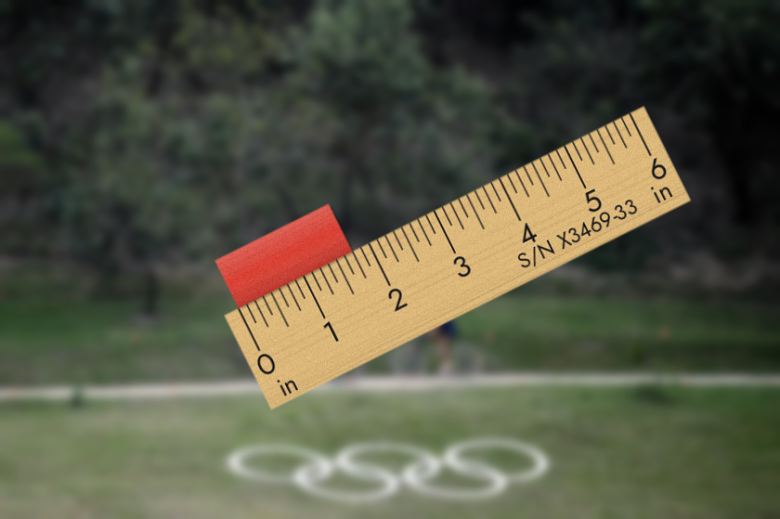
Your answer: 1.75 in
